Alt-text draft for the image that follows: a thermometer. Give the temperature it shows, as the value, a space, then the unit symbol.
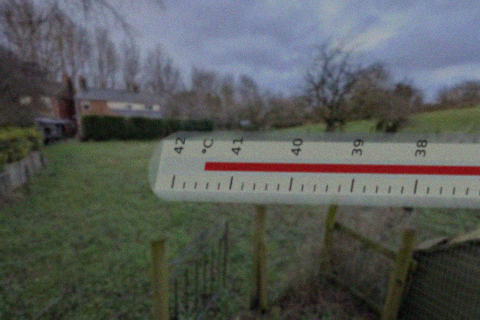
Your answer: 41.5 °C
